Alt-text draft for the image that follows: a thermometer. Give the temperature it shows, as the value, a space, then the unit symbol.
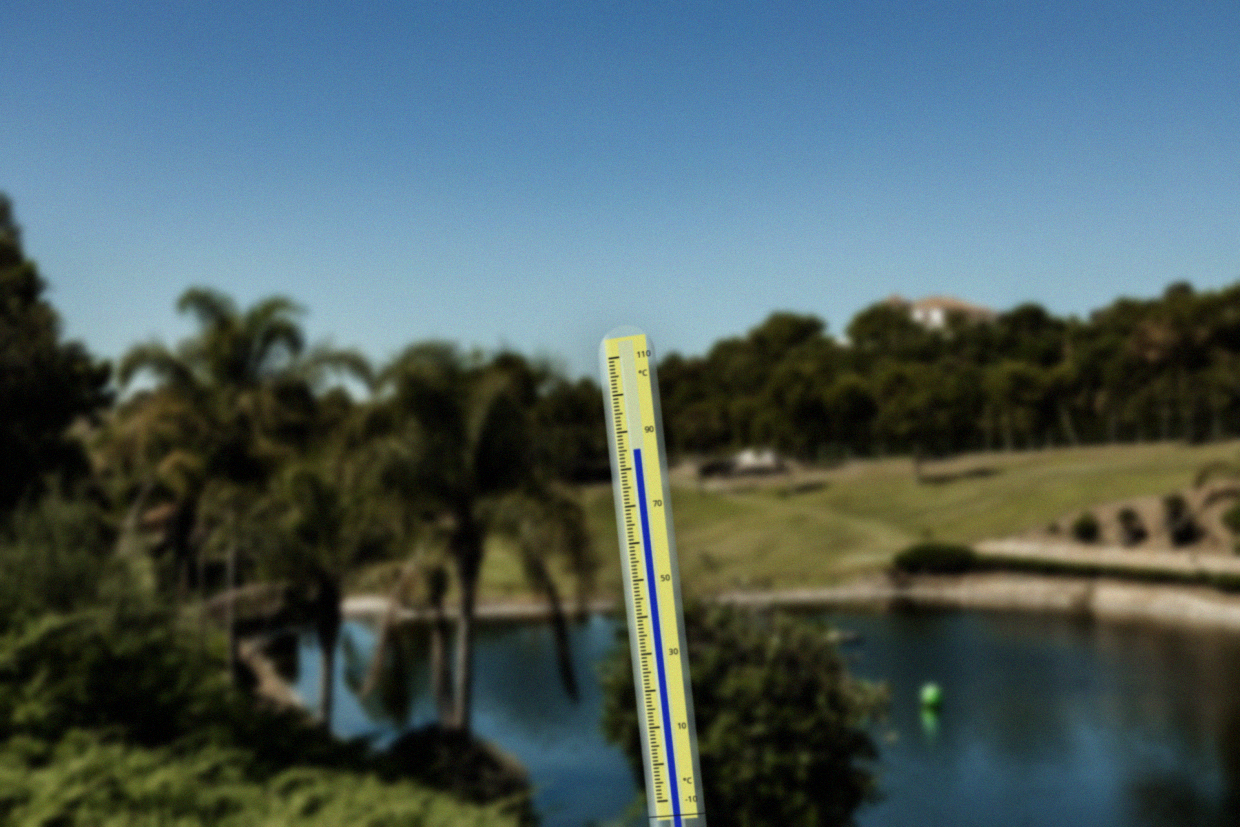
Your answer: 85 °C
